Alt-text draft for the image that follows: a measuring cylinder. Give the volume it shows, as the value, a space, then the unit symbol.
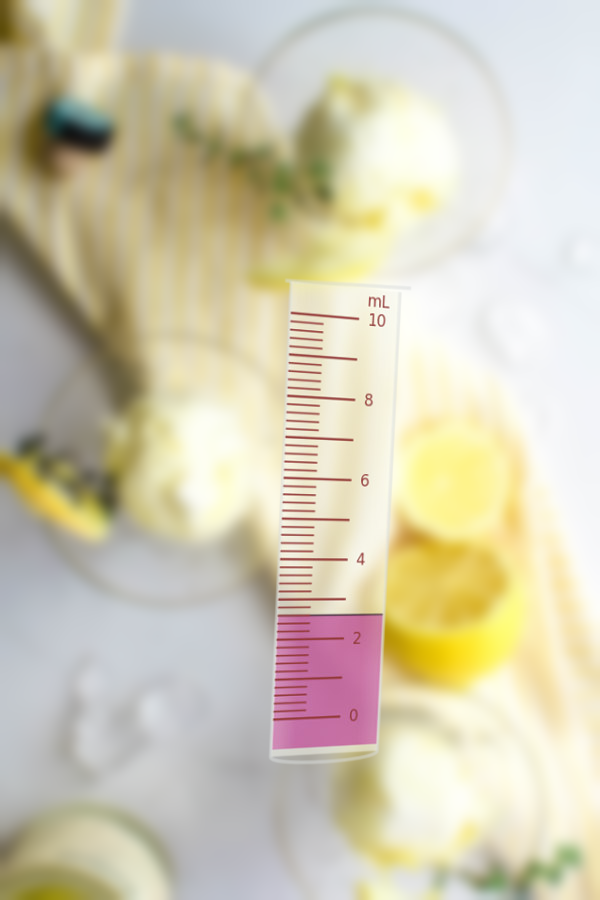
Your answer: 2.6 mL
